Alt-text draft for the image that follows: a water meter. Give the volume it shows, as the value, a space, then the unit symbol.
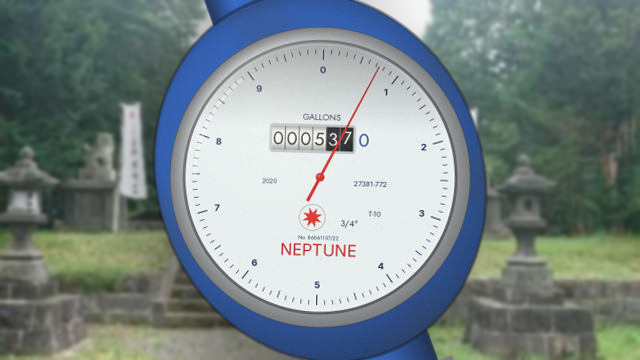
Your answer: 5370.7 gal
